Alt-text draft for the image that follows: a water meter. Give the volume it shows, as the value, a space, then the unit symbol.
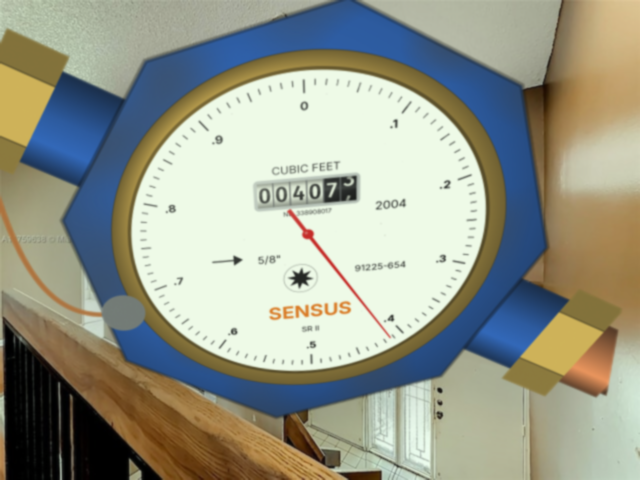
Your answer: 4073.41 ft³
